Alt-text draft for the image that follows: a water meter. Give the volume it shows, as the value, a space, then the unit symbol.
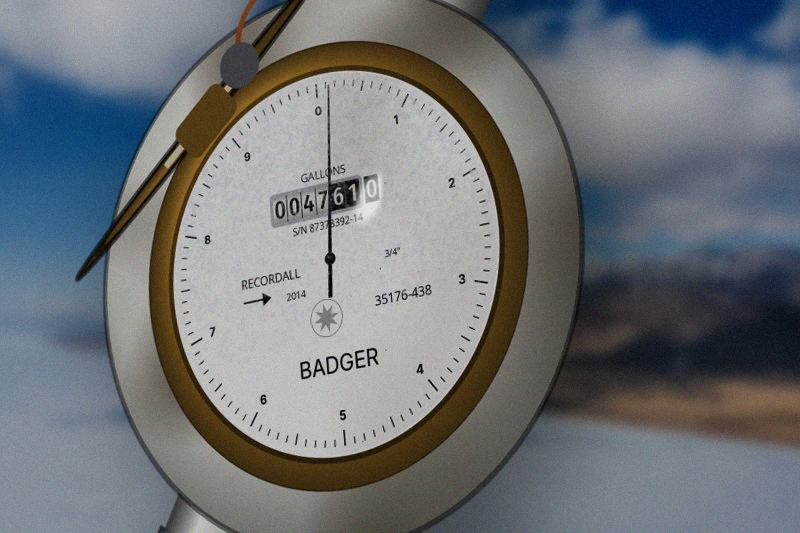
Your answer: 47610.1 gal
